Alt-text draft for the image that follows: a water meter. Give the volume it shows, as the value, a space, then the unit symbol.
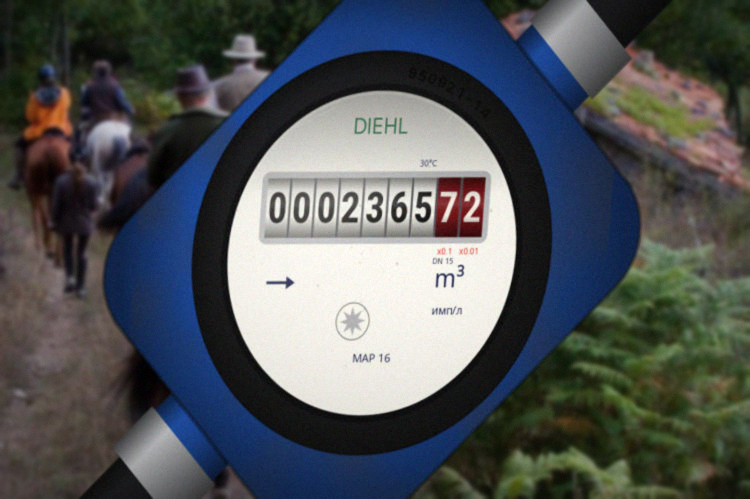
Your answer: 2365.72 m³
